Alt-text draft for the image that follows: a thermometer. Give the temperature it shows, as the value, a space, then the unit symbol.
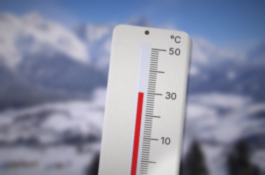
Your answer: 30 °C
